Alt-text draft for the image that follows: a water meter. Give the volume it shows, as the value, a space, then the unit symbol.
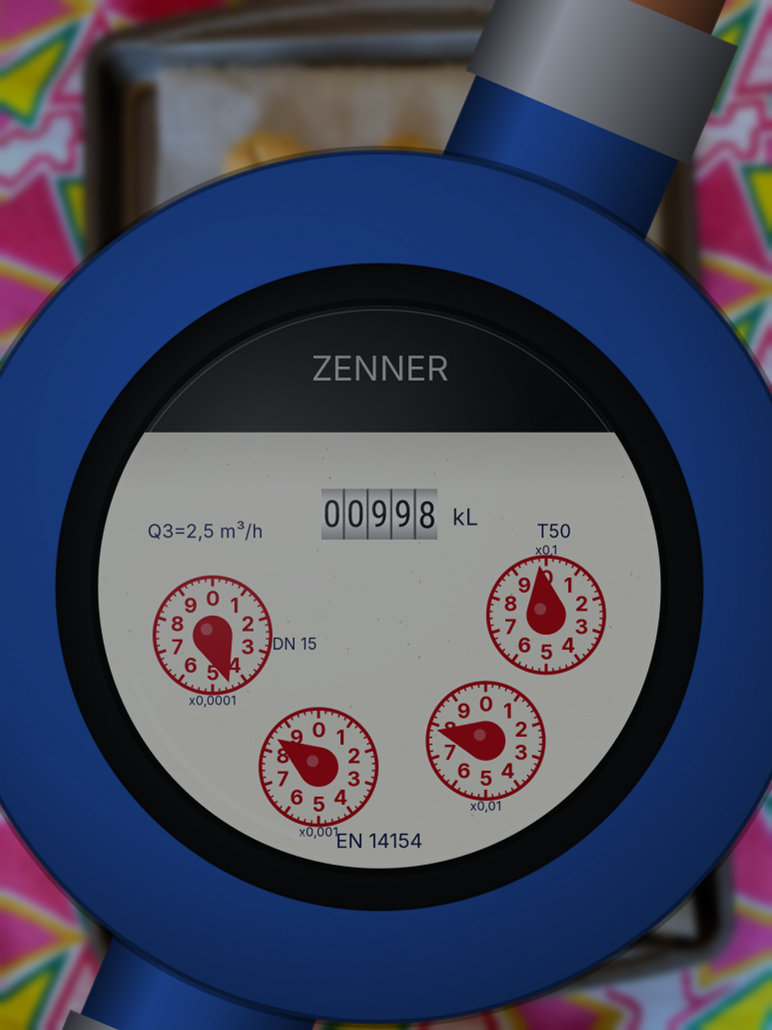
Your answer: 997.9784 kL
